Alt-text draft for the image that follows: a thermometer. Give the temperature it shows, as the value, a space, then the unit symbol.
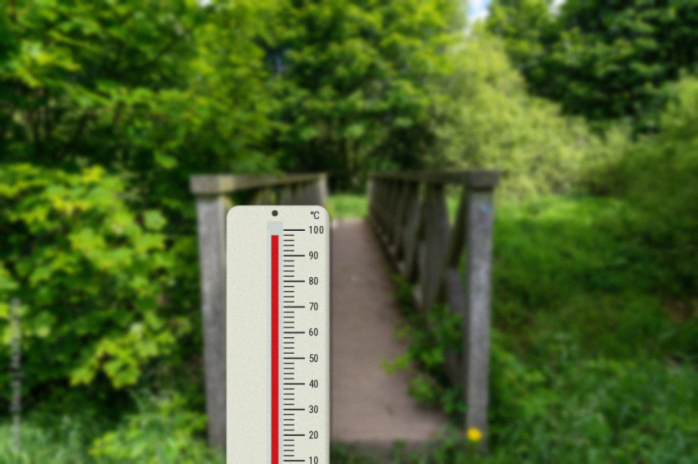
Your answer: 98 °C
